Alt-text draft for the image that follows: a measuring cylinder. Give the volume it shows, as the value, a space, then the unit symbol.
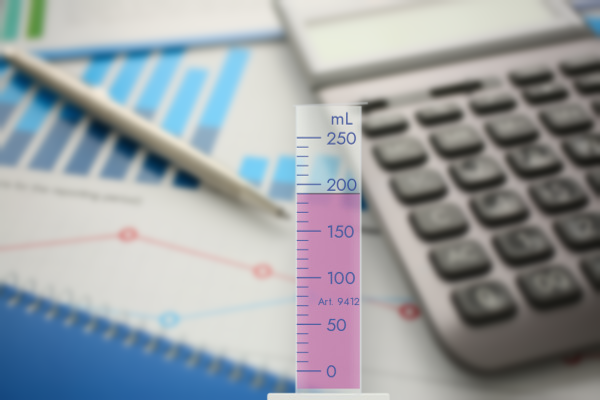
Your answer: 190 mL
